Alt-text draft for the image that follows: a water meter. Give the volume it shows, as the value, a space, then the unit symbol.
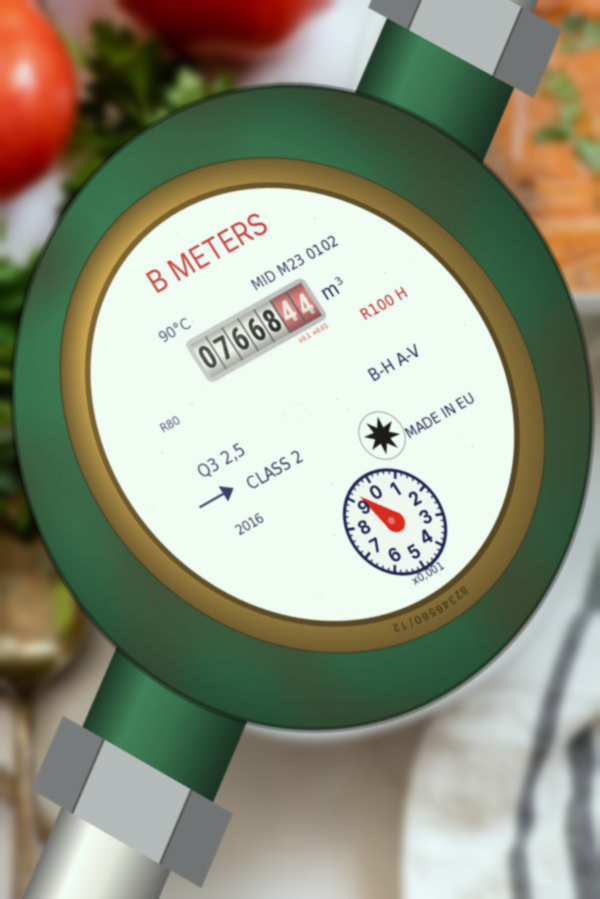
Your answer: 7668.439 m³
